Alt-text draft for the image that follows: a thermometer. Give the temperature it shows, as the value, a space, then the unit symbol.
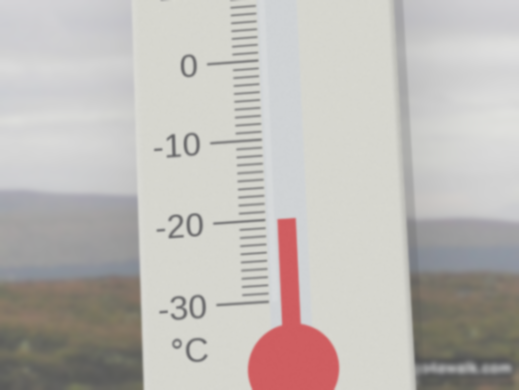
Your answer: -20 °C
